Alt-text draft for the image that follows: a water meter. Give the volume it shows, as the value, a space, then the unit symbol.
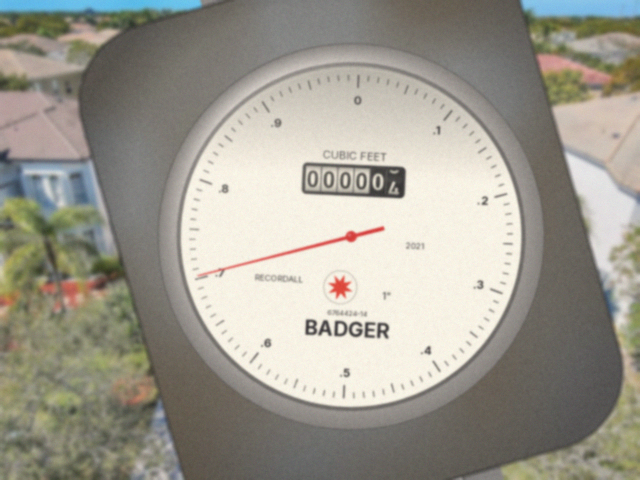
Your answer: 3.70 ft³
